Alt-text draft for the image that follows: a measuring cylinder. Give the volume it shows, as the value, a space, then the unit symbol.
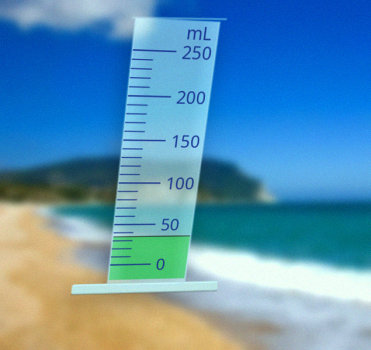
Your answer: 35 mL
